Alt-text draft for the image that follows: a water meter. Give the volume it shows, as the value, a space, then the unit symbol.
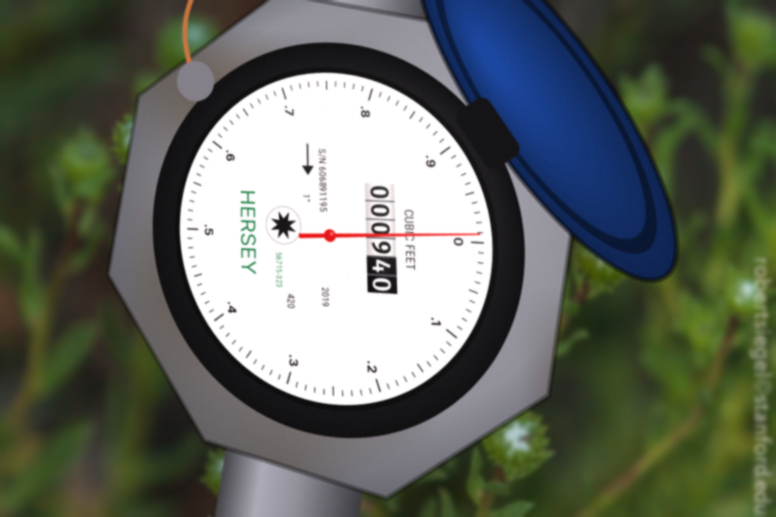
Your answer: 939.99 ft³
